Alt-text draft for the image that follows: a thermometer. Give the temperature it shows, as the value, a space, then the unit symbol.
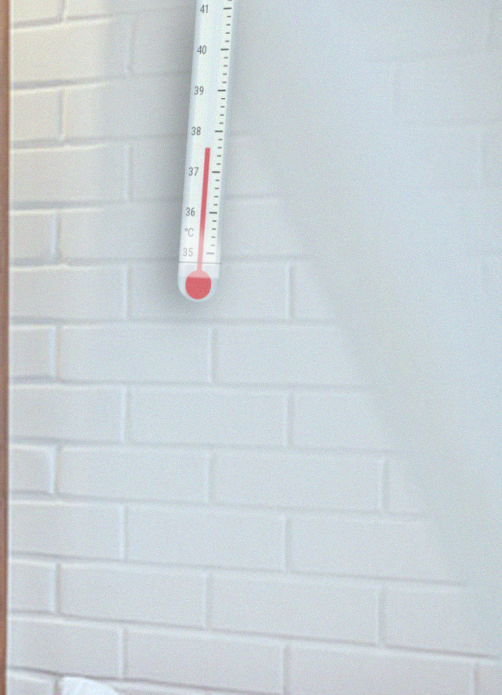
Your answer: 37.6 °C
